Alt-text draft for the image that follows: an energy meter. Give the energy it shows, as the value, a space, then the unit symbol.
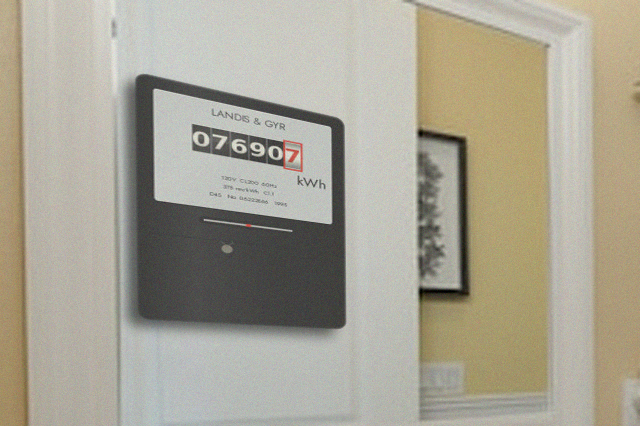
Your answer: 7690.7 kWh
